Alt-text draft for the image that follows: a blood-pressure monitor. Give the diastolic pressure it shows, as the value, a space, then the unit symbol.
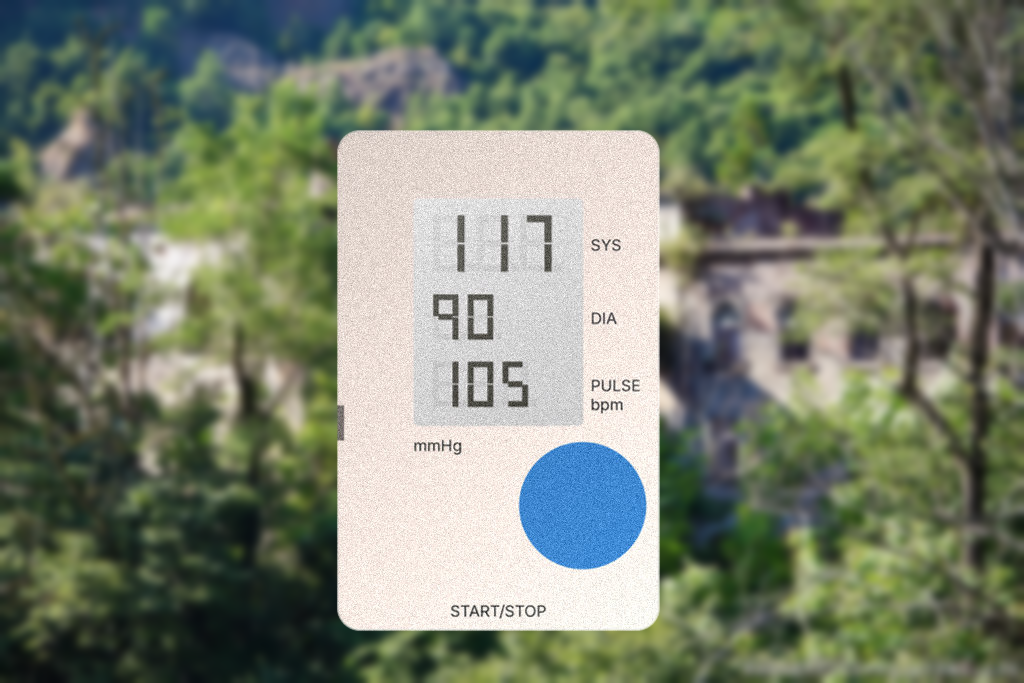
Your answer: 90 mmHg
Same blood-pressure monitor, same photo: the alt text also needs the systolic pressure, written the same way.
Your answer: 117 mmHg
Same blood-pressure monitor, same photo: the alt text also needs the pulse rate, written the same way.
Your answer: 105 bpm
